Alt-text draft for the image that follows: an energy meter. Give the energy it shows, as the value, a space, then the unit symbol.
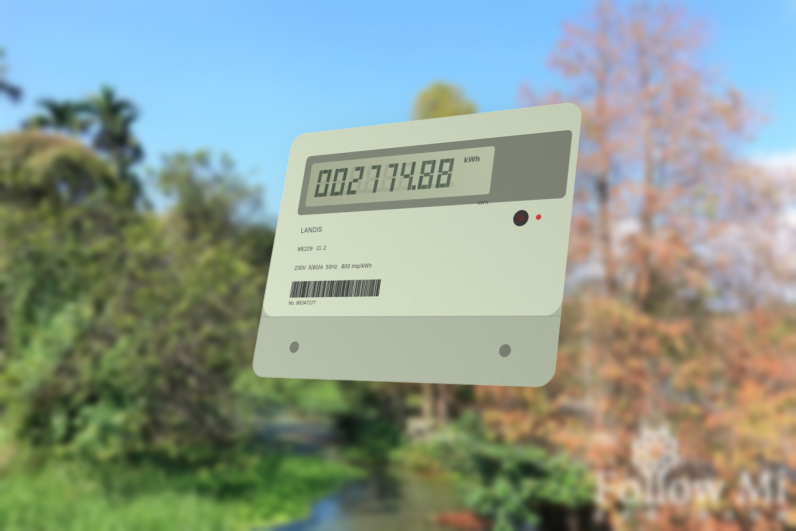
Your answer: 2774.88 kWh
